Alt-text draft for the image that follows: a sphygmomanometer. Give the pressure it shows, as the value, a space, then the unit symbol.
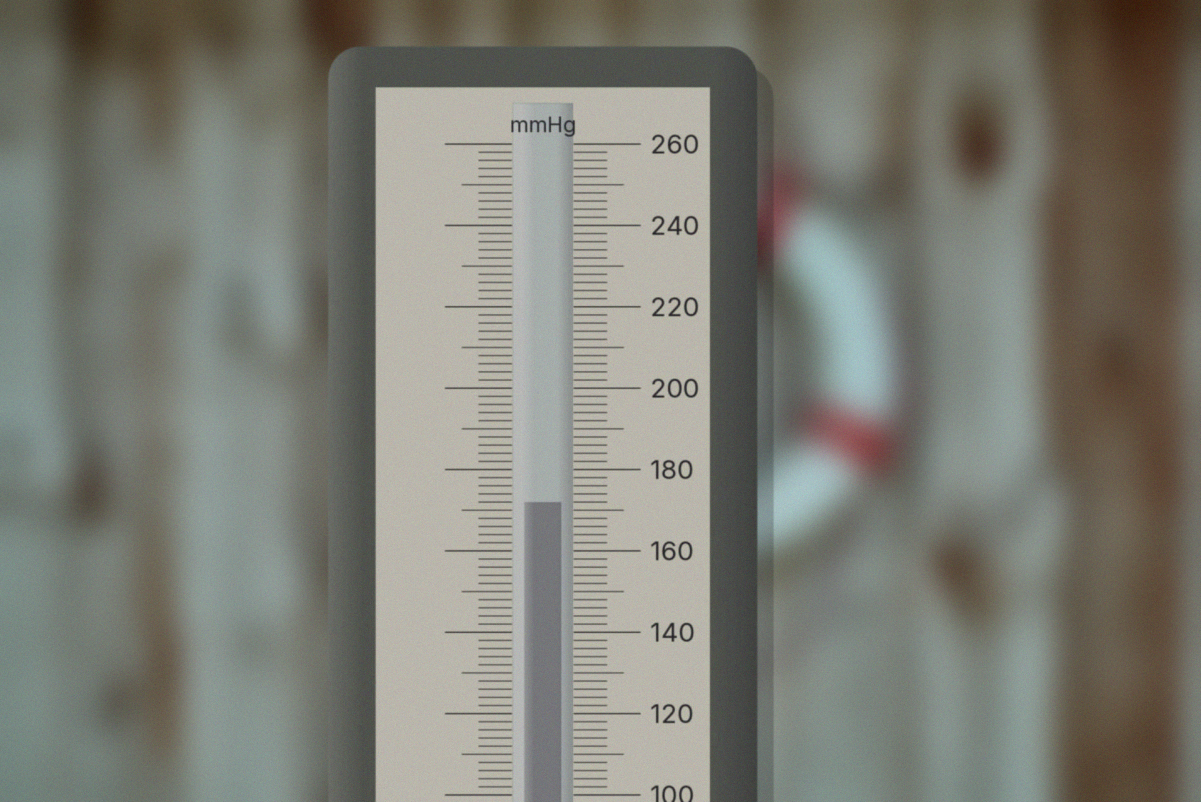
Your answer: 172 mmHg
